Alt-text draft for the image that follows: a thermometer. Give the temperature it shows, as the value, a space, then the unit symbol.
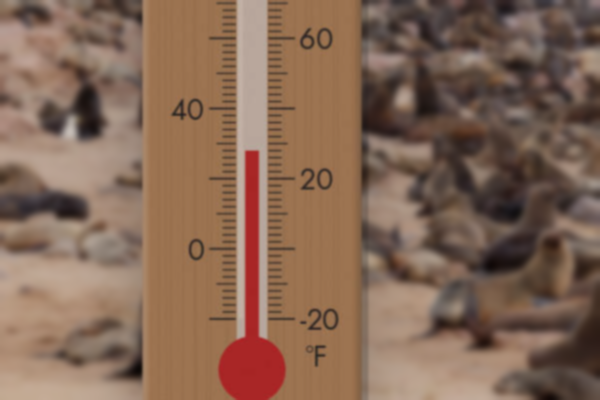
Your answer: 28 °F
